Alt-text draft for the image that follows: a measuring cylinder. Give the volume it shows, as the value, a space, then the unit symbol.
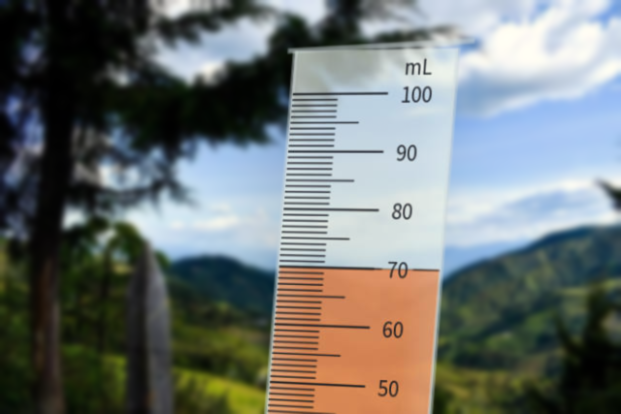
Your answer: 70 mL
